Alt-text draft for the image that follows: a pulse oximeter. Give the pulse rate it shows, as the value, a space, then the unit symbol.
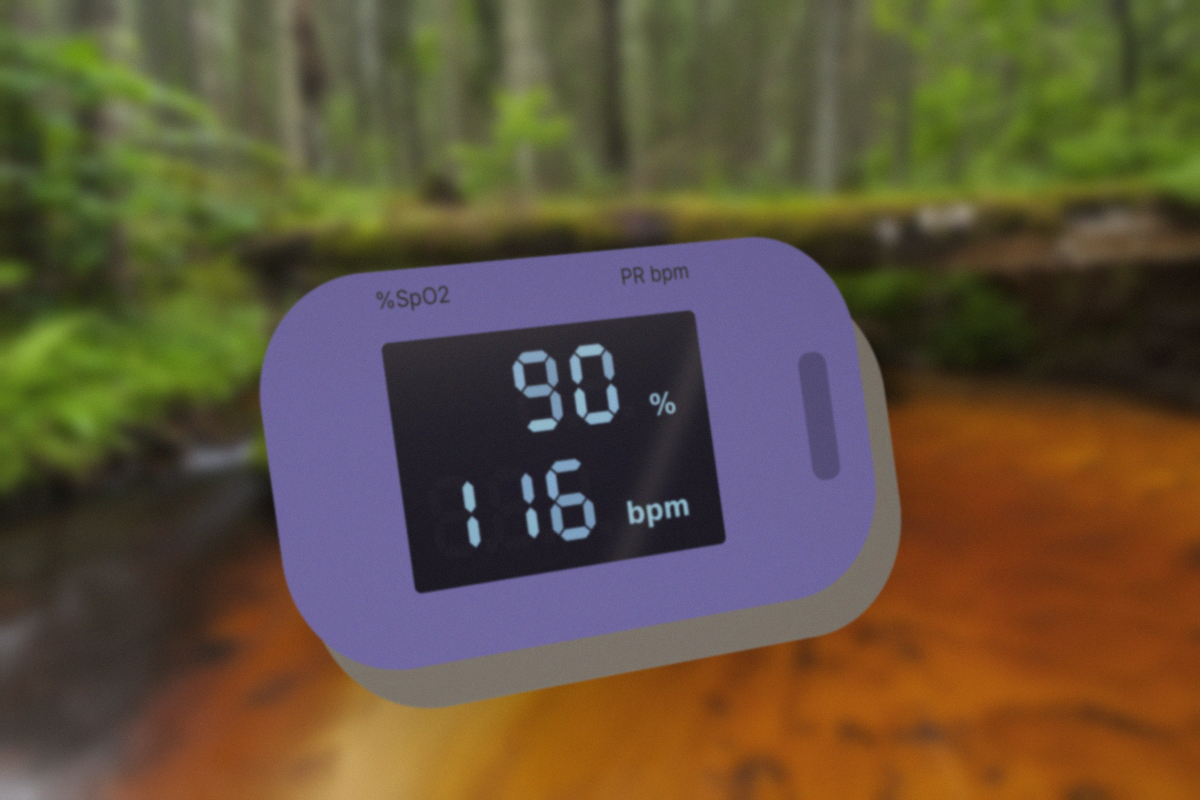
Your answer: 116 bpm
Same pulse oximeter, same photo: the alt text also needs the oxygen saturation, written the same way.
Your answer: 90 %
